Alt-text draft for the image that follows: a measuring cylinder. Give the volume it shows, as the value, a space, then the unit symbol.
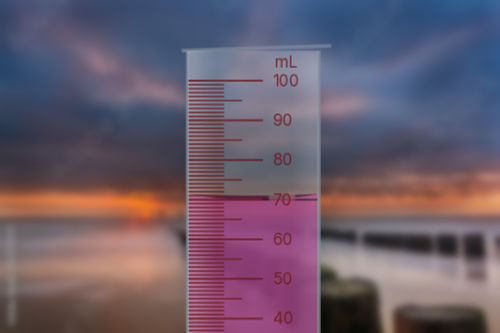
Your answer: 70 mL
